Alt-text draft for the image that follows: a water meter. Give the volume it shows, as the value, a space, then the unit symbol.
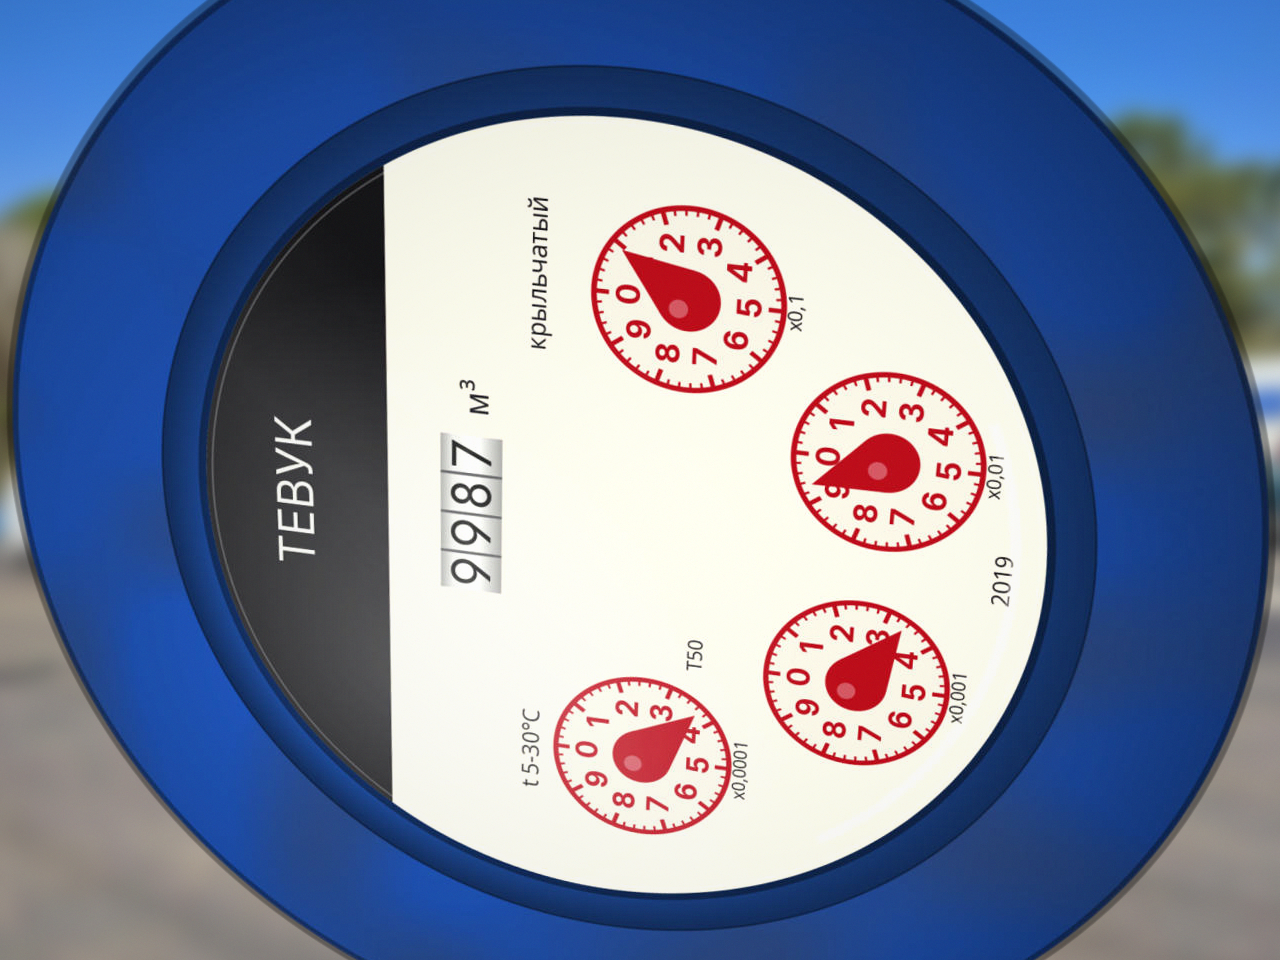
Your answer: 9987.0933 m³
